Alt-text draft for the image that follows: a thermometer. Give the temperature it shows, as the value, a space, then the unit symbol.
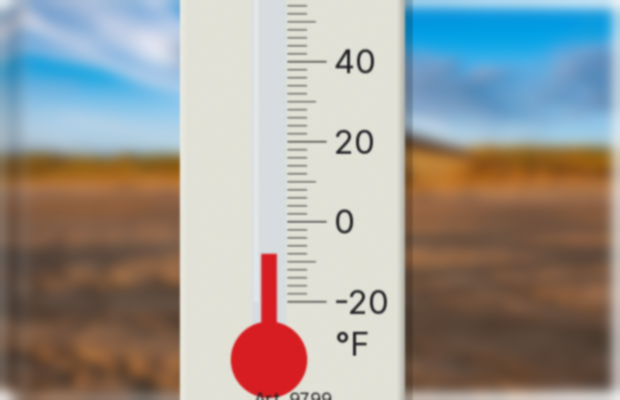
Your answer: -8 °F
